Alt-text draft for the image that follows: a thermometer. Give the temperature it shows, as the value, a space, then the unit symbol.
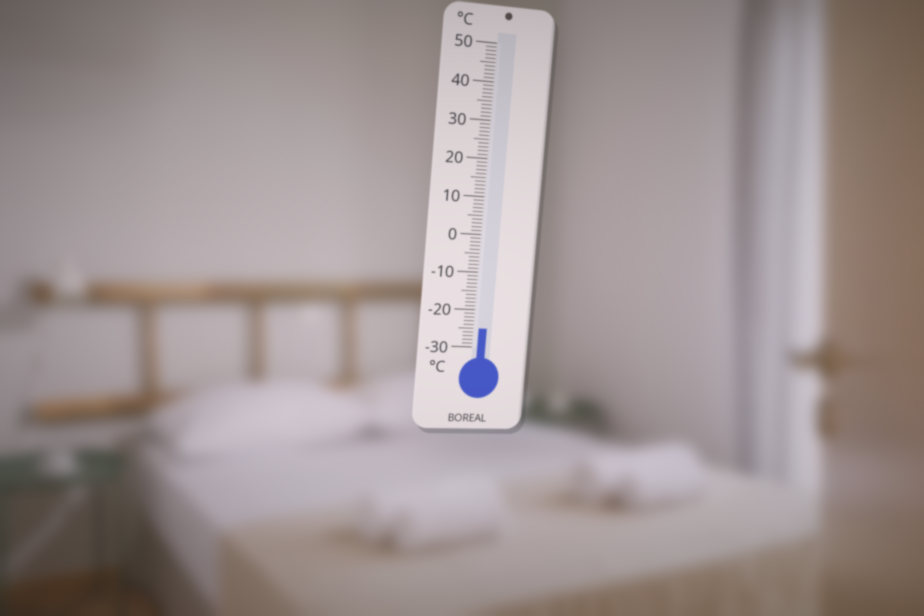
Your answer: -25 °C
